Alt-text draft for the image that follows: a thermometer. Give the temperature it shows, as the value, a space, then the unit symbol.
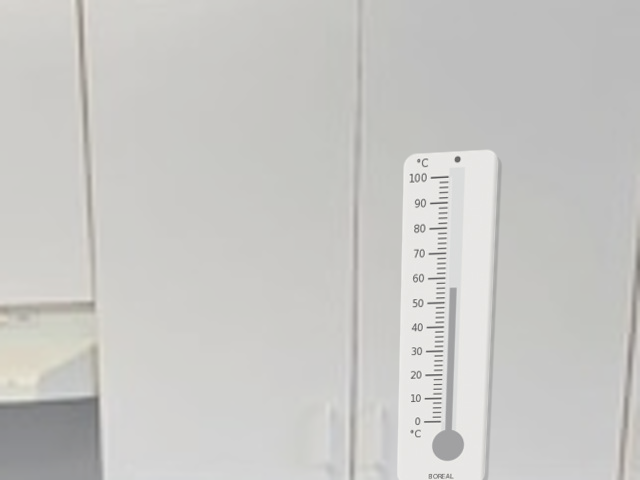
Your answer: 56 °C
